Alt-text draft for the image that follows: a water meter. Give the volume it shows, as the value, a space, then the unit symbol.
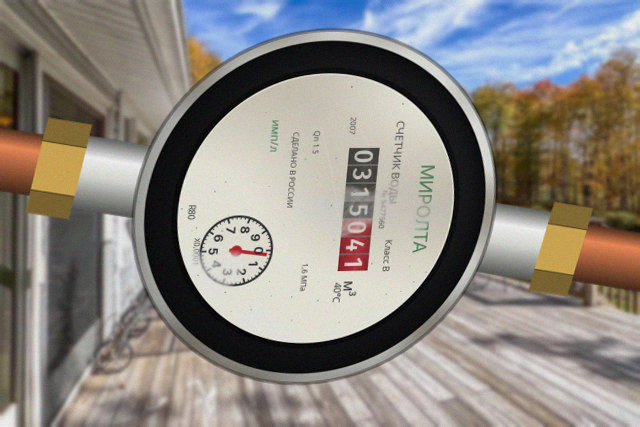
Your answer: 315.0410 m³
